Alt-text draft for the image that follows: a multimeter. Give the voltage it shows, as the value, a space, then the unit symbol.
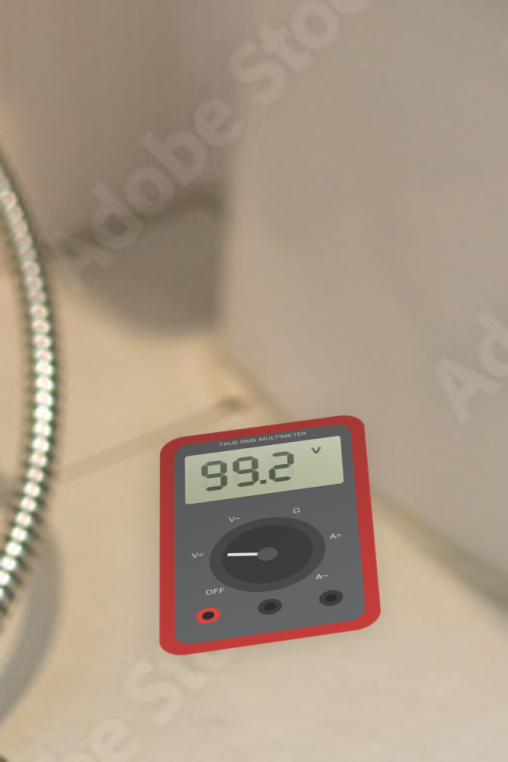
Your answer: 99.2 V
